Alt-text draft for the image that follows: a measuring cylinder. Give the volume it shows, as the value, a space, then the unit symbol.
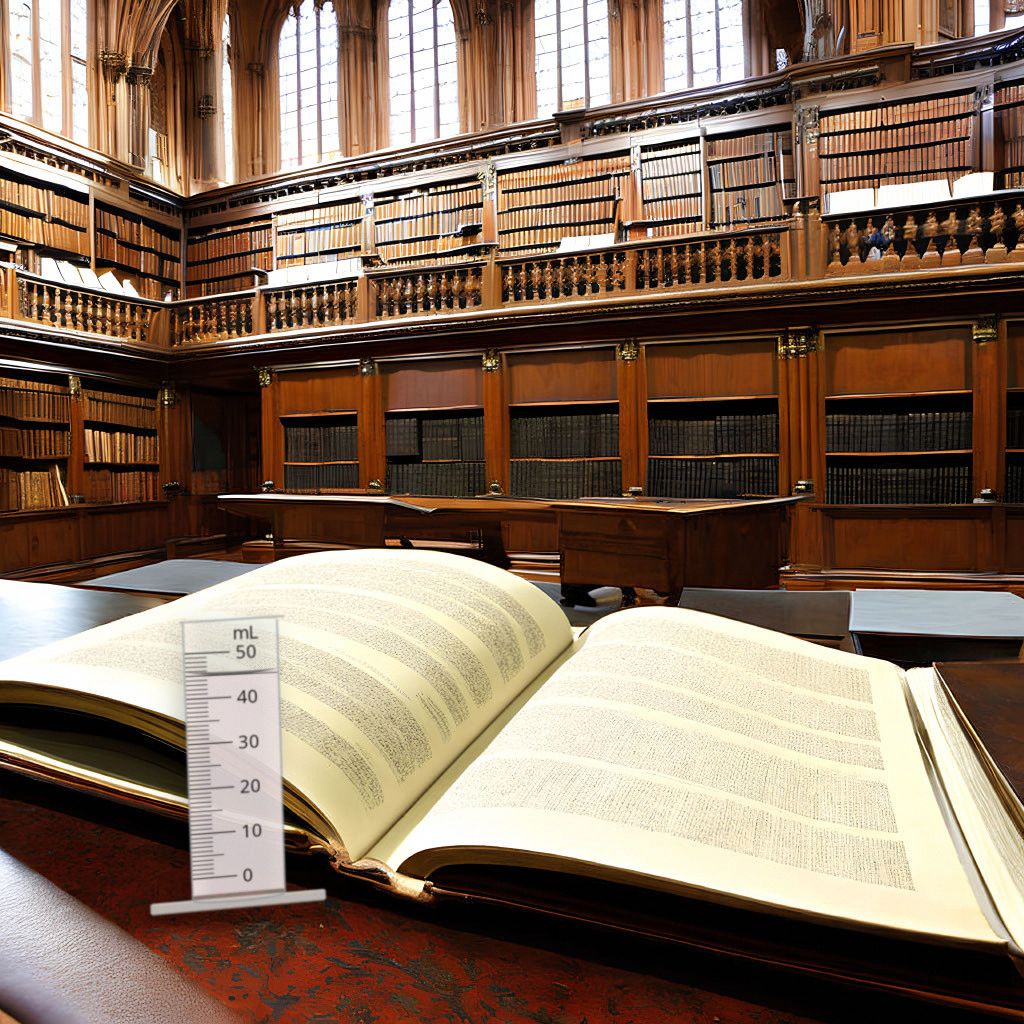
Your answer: 45 mL
